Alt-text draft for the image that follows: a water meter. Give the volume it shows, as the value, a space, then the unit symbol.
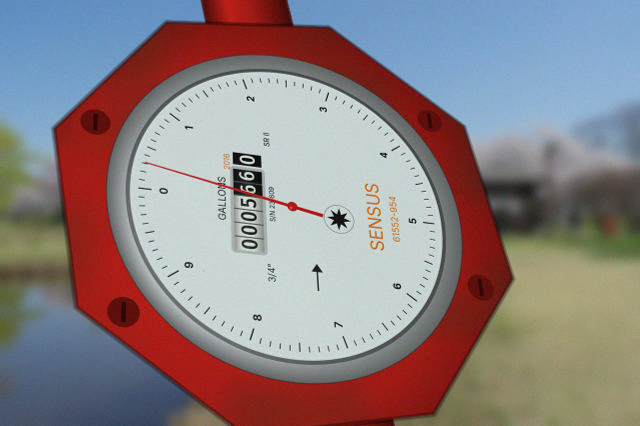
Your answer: 5660.3 gal
